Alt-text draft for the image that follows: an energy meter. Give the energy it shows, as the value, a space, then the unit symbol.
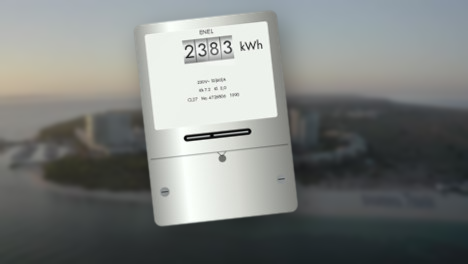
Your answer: 2383 kWh
